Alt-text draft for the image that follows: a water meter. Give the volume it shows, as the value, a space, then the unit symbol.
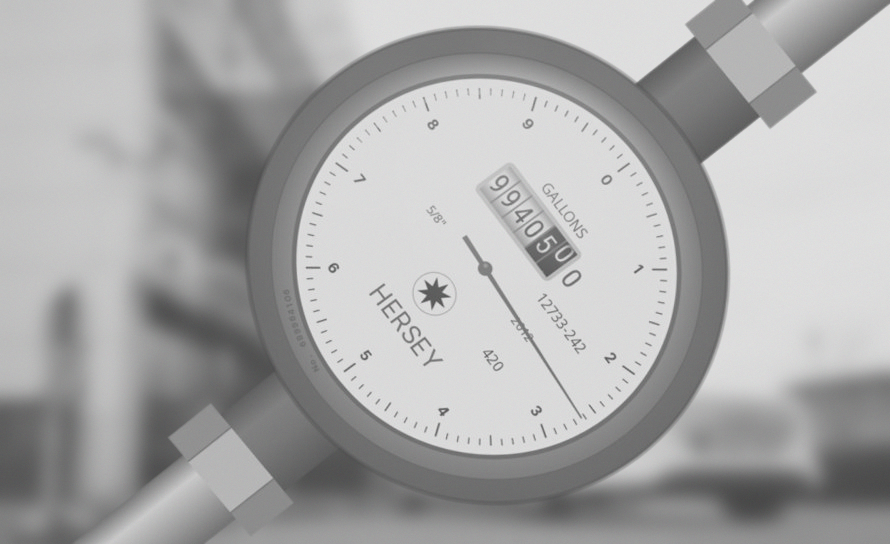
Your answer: 9940502.6 gal
